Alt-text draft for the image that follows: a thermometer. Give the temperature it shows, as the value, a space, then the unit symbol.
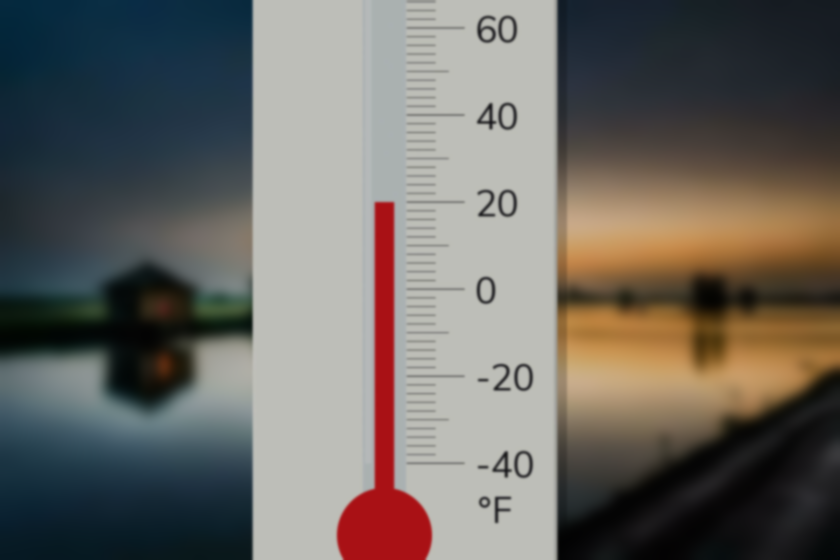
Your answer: 20 °F
